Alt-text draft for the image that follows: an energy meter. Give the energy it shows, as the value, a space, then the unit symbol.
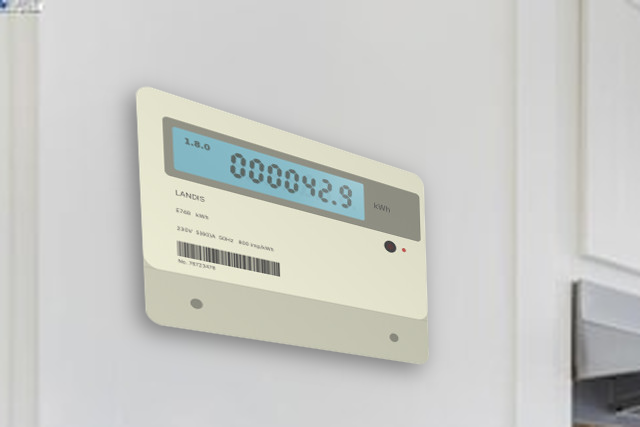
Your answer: 42.9 kWh
